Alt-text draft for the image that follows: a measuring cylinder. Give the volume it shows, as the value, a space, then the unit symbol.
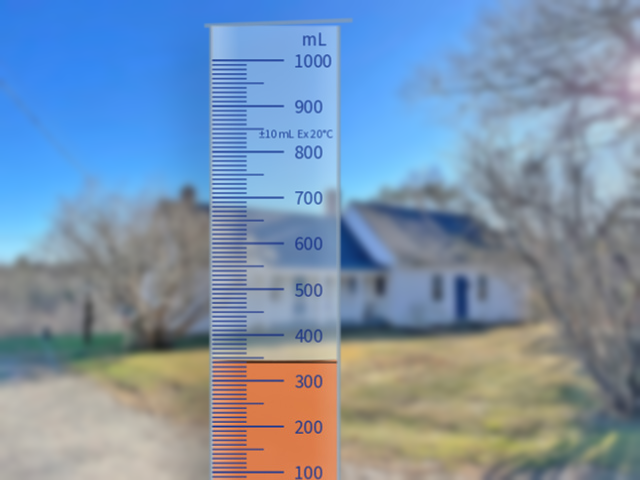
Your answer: 340 mL
